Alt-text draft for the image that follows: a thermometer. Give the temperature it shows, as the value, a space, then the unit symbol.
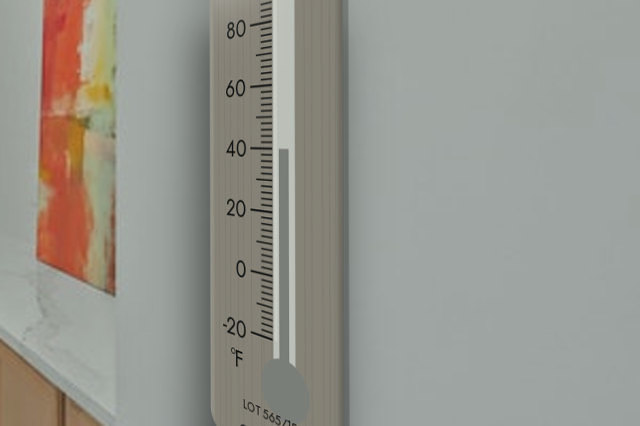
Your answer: 40 °F
